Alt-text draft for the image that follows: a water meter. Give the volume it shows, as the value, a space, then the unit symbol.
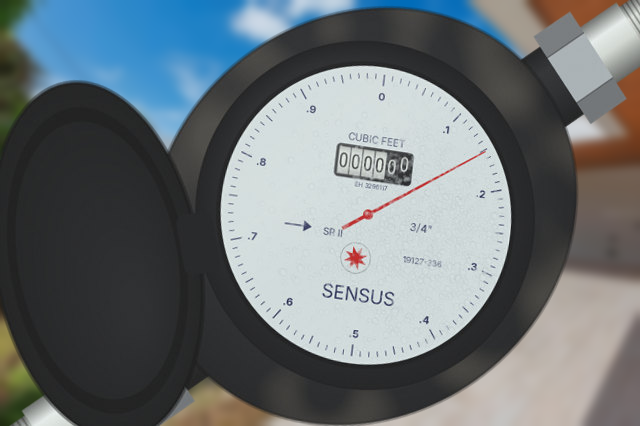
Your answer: 0.15 ft³
